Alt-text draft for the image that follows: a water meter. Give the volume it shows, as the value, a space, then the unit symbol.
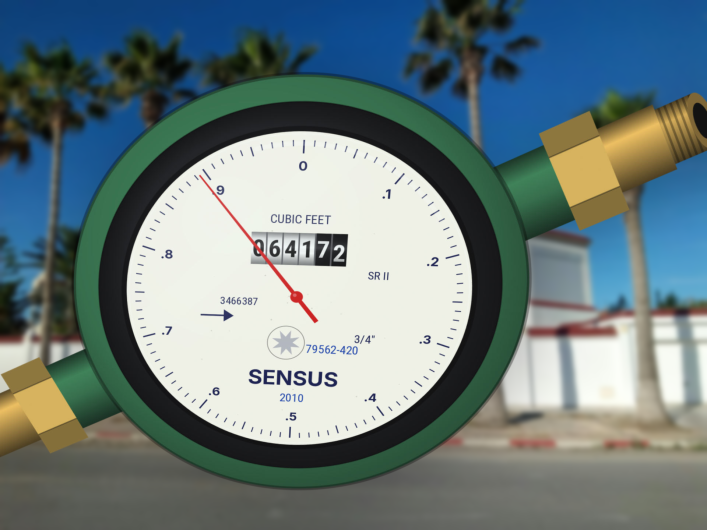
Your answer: 64171.89 ft³
